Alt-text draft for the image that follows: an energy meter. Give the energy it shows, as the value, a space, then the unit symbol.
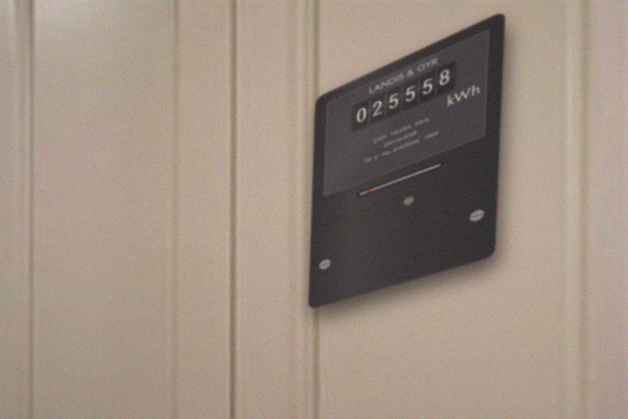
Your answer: 25558 kWh
